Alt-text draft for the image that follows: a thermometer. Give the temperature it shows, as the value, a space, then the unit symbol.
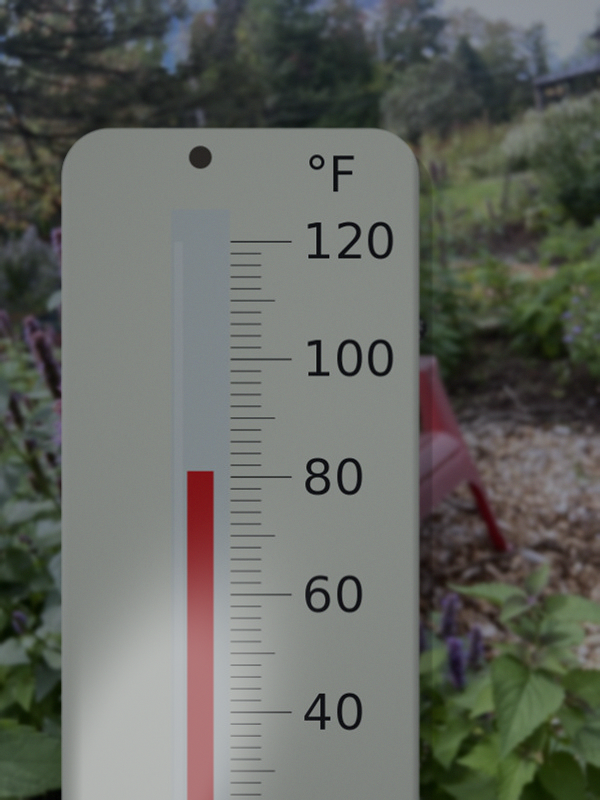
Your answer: 81 °F
